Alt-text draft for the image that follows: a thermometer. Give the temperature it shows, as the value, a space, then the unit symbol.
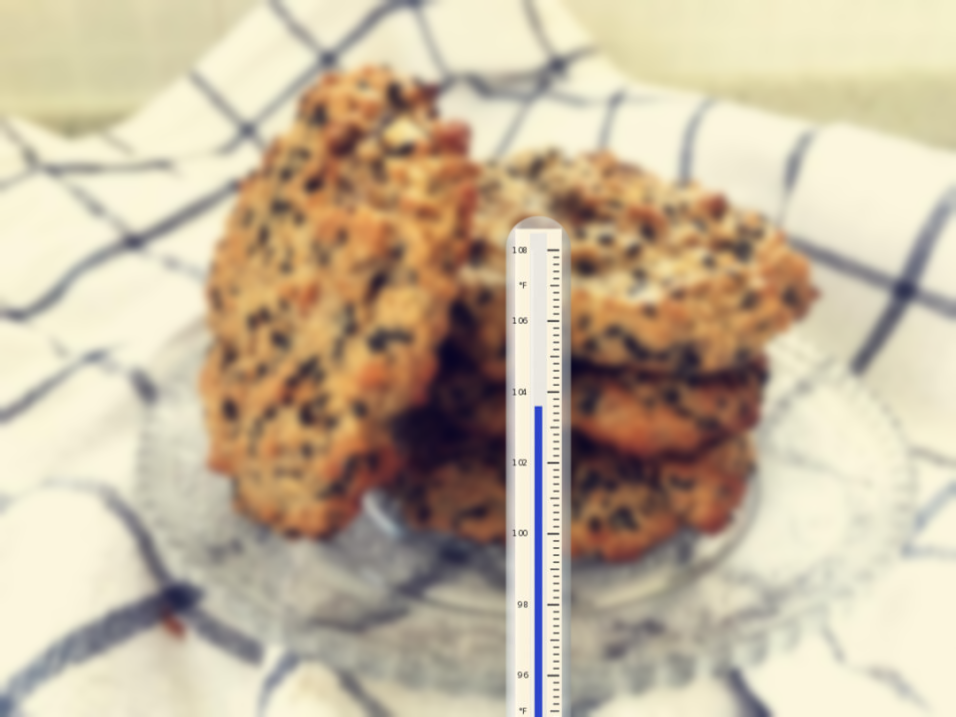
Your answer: 103.6 °F
